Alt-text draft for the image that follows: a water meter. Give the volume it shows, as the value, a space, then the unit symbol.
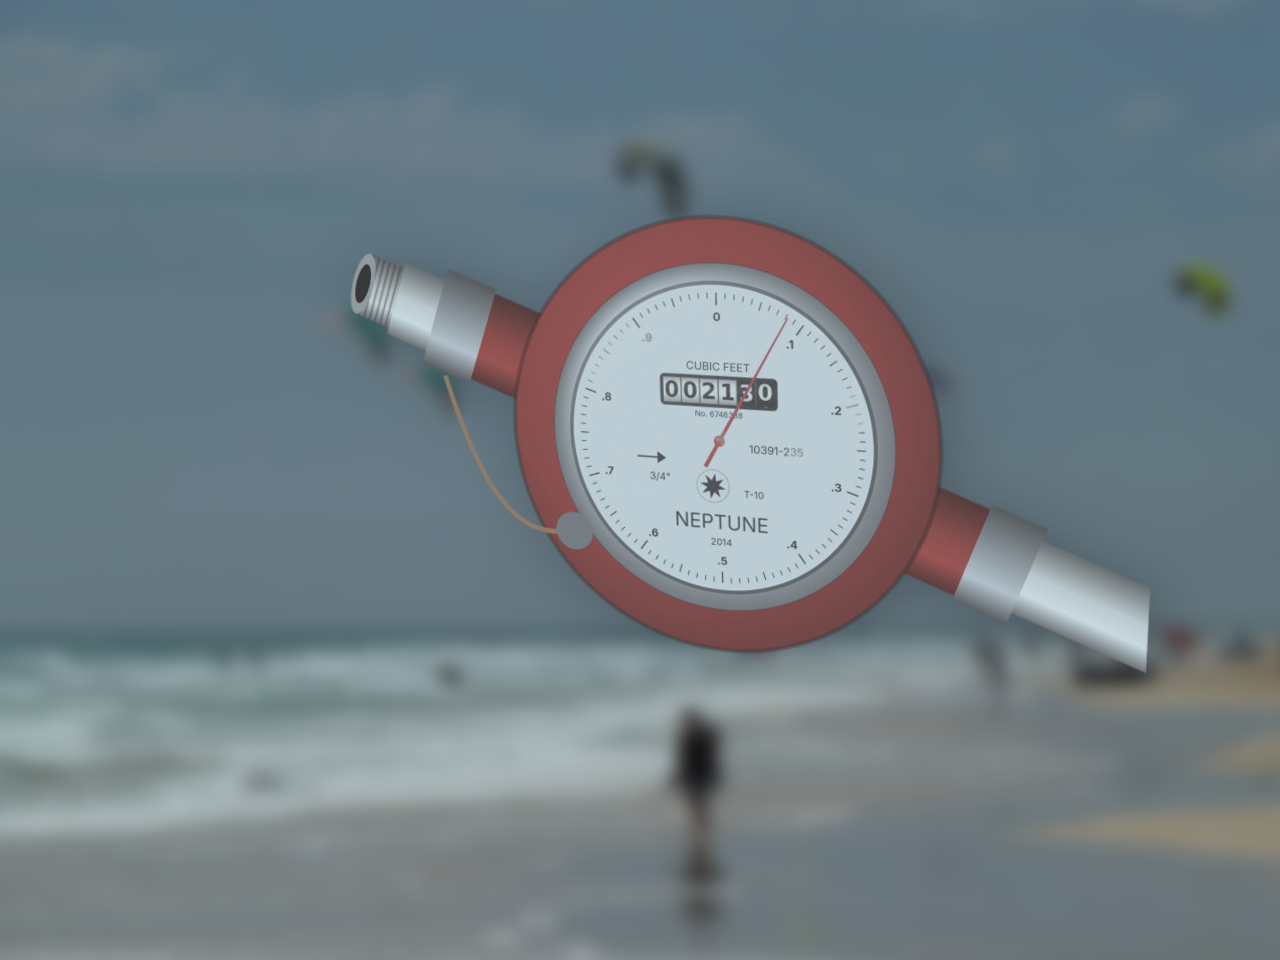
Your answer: 2130.08 ft³
